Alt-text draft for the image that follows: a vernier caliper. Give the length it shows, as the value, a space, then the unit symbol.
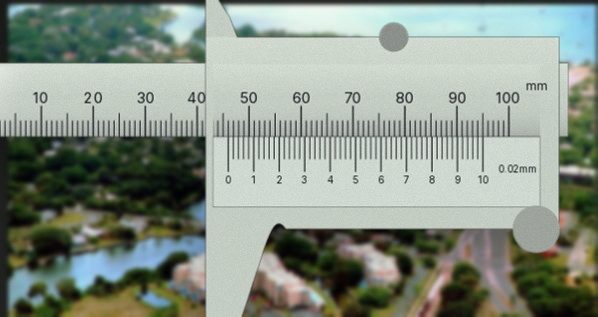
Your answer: 46.0 mm
